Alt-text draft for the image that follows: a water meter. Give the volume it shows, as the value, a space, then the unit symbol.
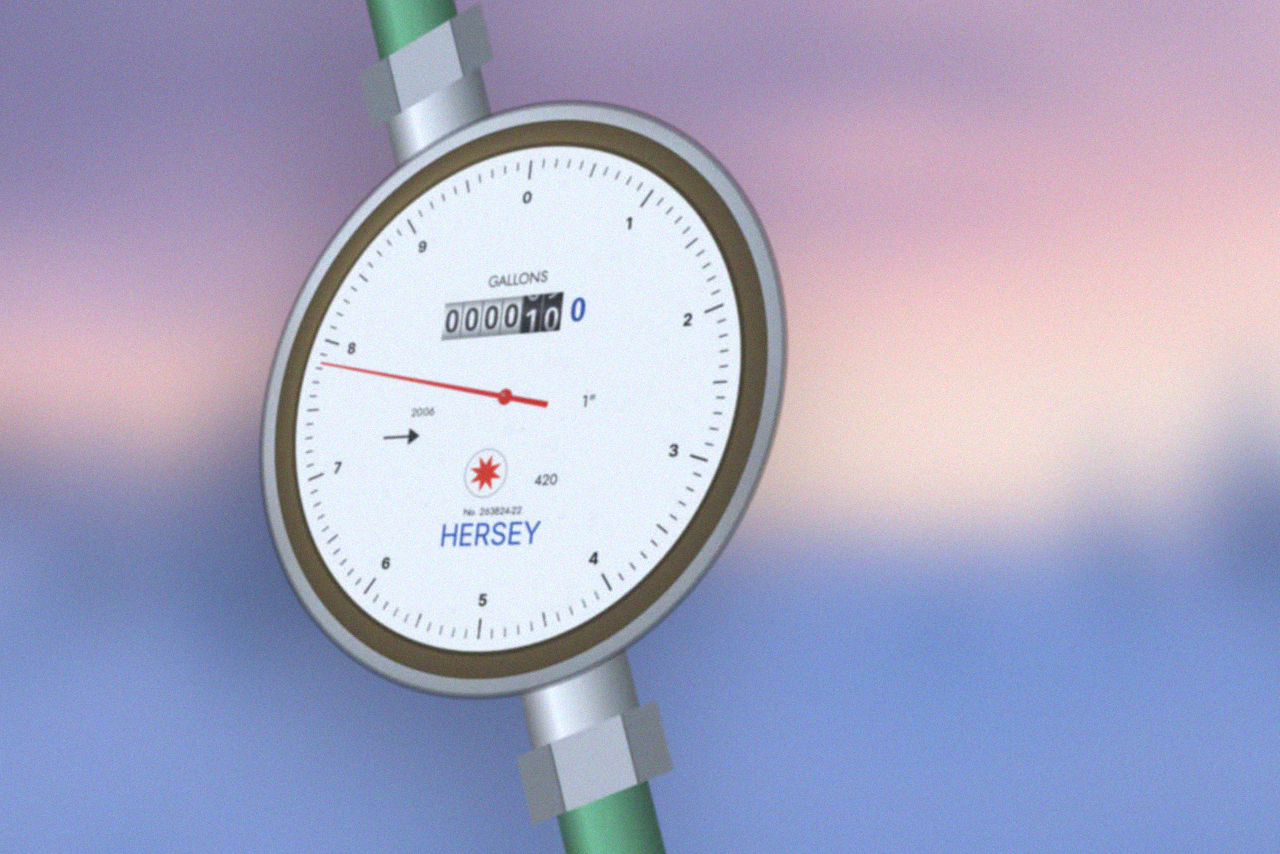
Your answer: 97.8 gal
